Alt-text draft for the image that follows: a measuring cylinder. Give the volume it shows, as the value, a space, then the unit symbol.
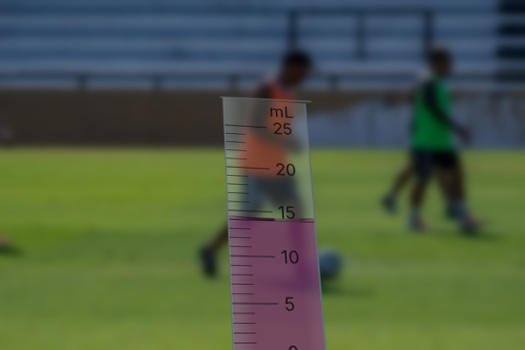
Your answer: 14 mL
